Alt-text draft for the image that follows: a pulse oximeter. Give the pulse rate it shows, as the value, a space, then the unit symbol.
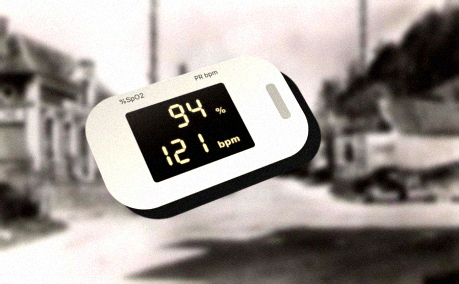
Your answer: 121 bpm
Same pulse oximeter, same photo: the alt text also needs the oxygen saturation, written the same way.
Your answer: 94 %
